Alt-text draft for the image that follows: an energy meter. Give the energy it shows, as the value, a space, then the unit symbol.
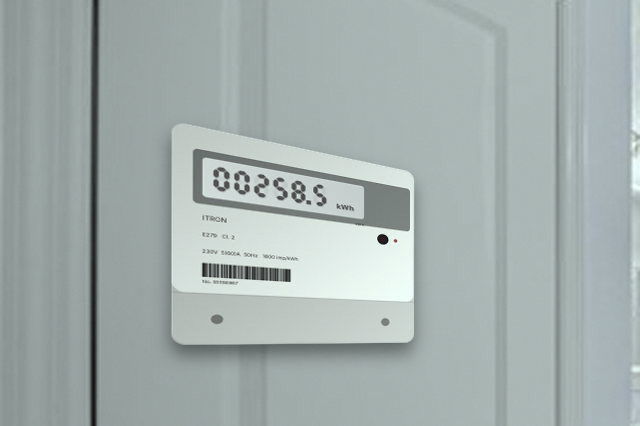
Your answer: 258.5 kWh
